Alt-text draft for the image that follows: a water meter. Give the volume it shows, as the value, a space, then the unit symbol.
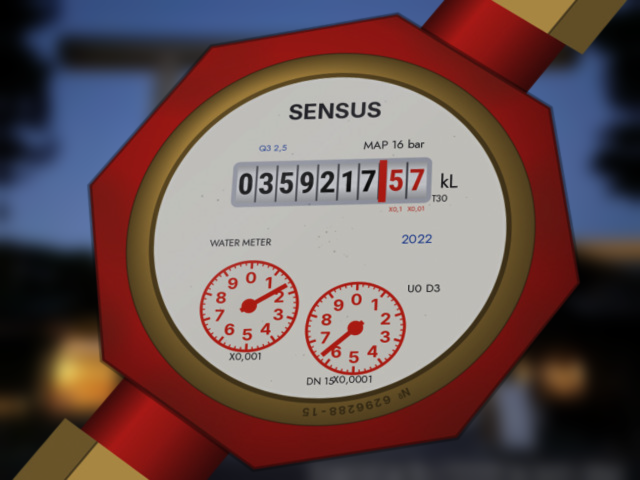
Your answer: 359217.5716 kL
